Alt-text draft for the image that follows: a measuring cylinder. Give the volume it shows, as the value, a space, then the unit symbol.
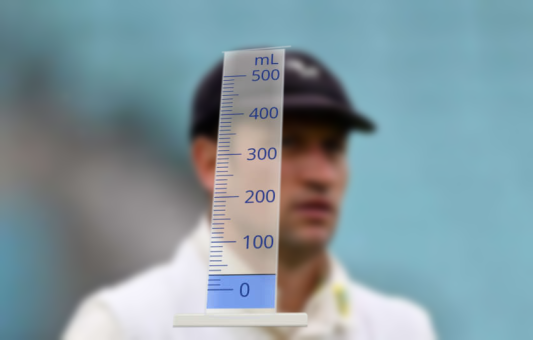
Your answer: 30 mL
